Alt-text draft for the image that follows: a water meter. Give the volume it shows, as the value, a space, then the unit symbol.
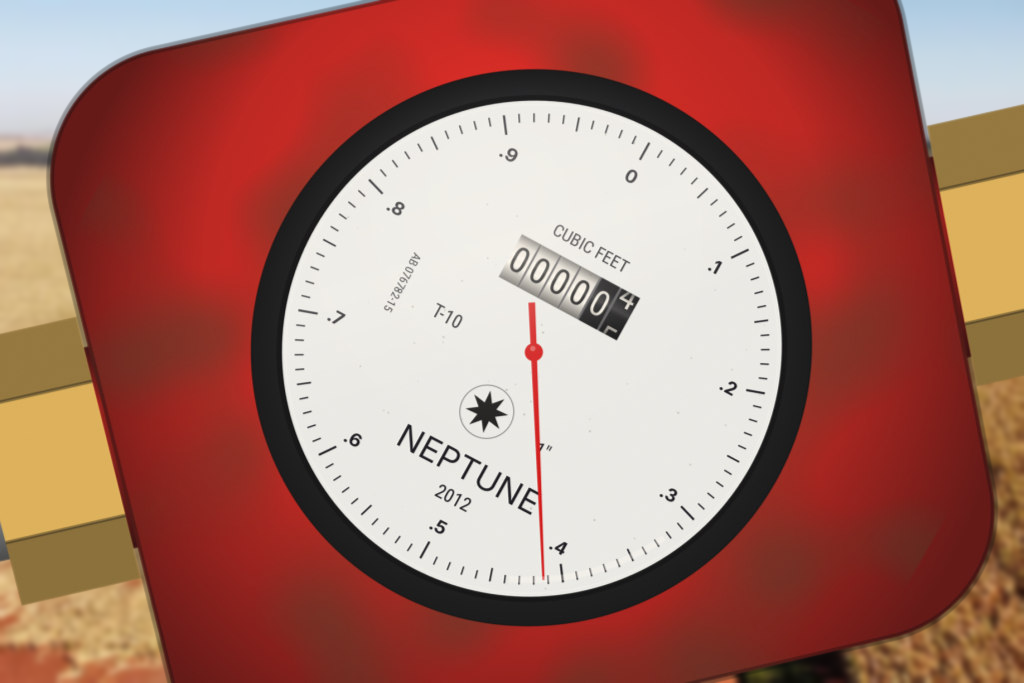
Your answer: 4.41 ft³
